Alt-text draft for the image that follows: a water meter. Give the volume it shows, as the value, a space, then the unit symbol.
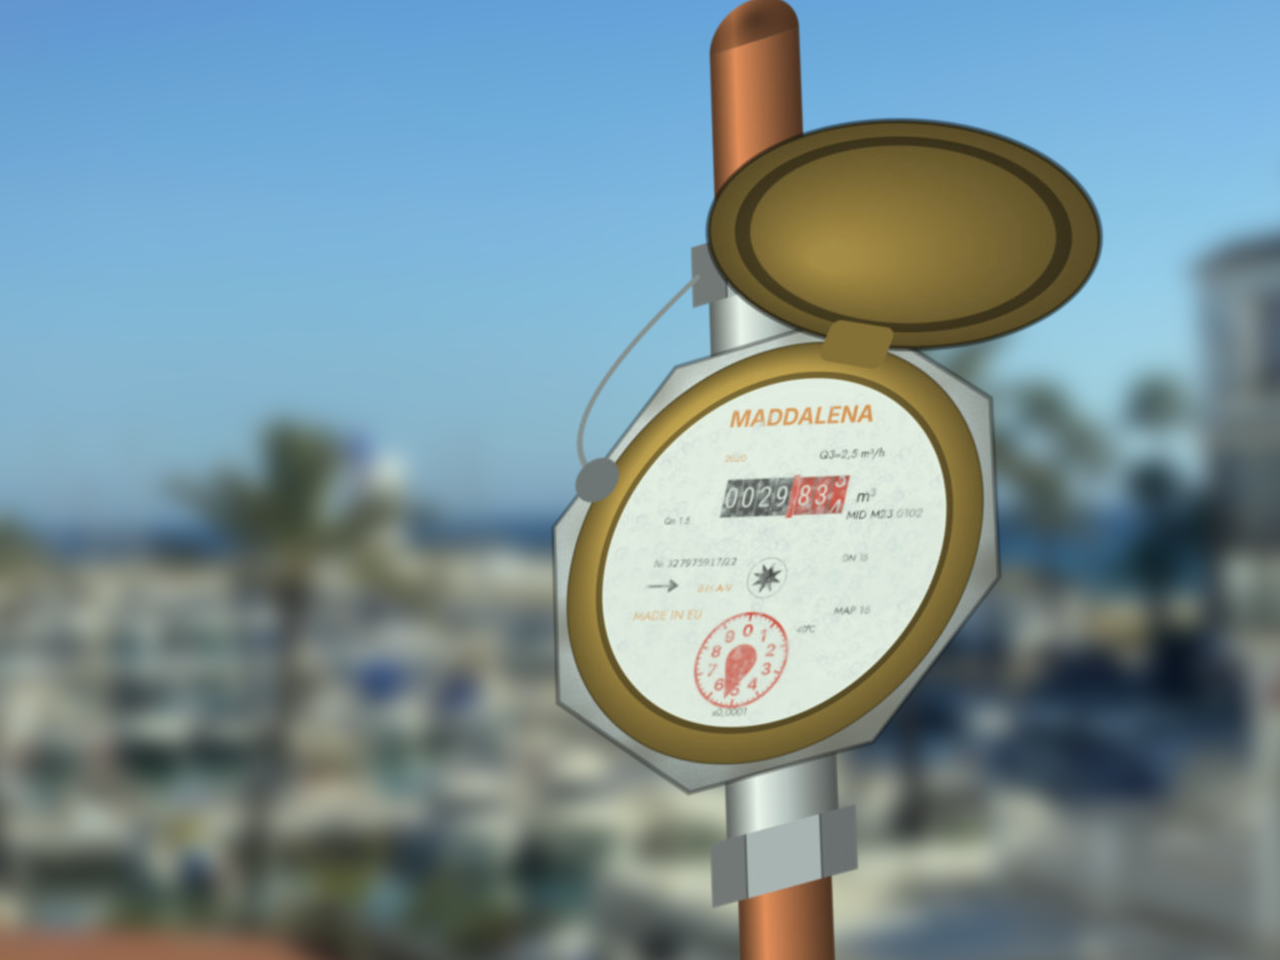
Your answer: 29.8335 m³
